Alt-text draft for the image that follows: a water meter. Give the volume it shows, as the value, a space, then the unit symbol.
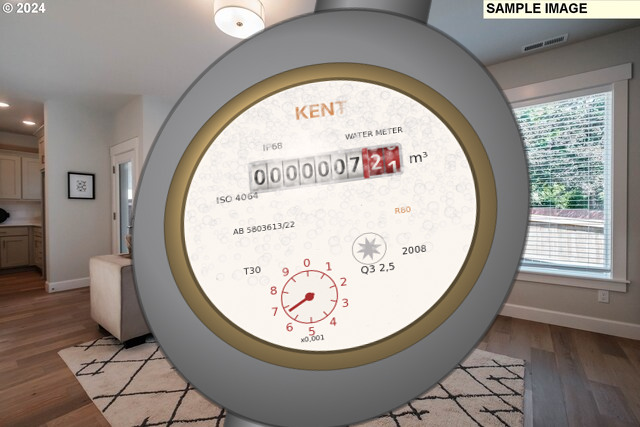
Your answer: 7.206 m³
